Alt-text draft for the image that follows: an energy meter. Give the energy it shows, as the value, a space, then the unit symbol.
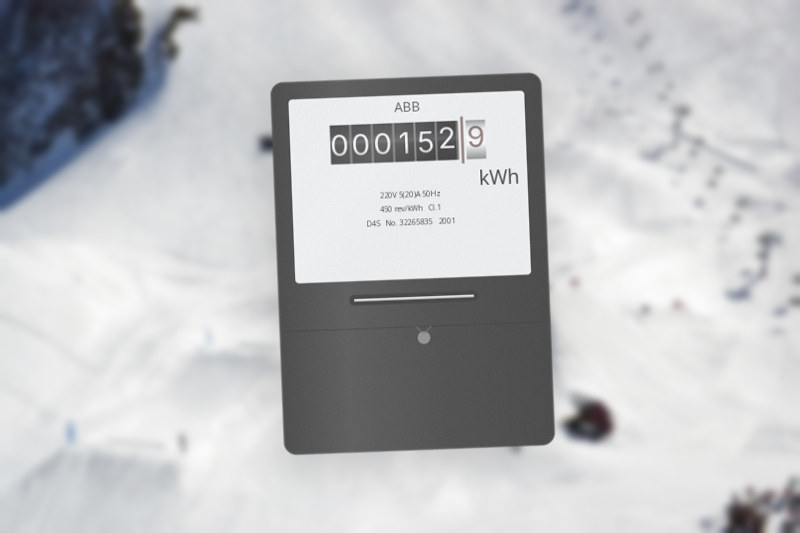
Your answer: 152.9 kWh
